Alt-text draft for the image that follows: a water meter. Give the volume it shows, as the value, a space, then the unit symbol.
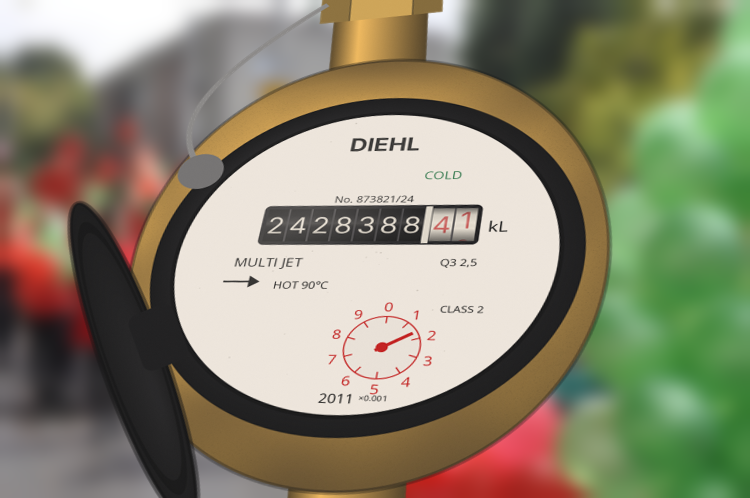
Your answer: 2428388.411 kL
